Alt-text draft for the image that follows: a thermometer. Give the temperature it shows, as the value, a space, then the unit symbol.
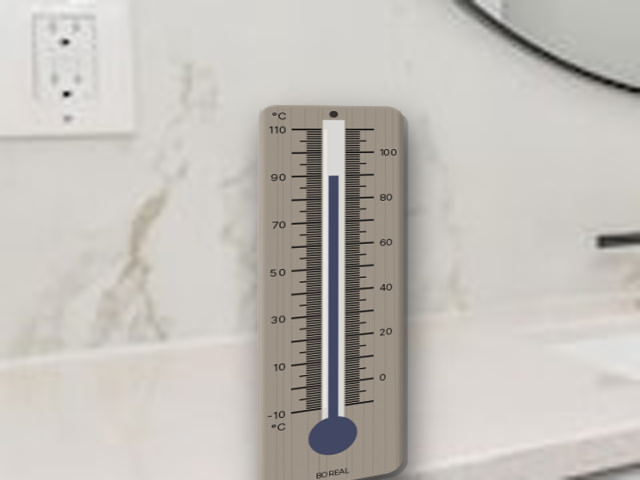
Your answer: 90 °C
